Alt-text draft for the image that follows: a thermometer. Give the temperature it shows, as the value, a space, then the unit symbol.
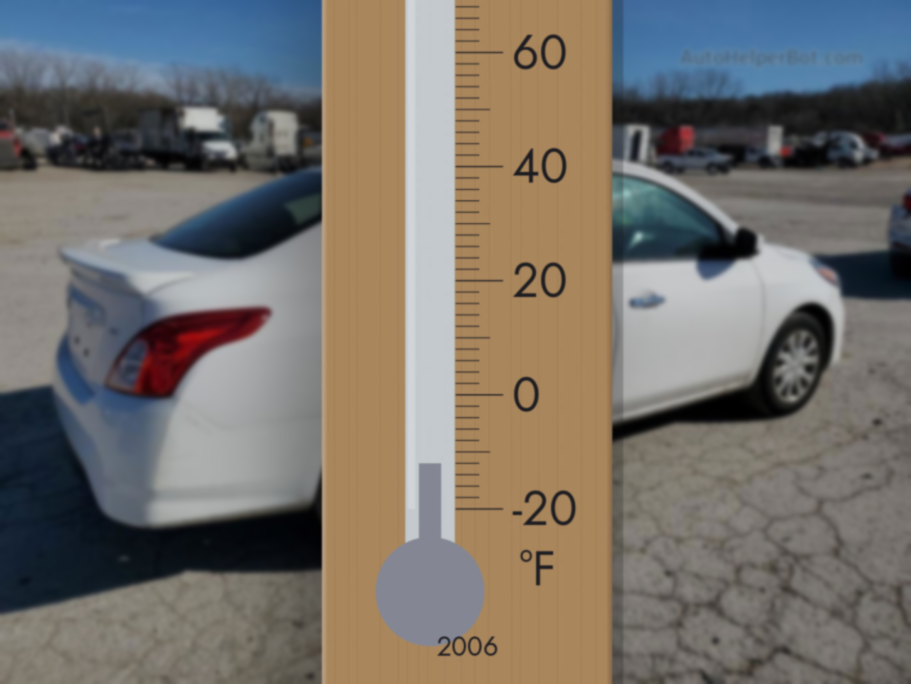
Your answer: -12 °F
